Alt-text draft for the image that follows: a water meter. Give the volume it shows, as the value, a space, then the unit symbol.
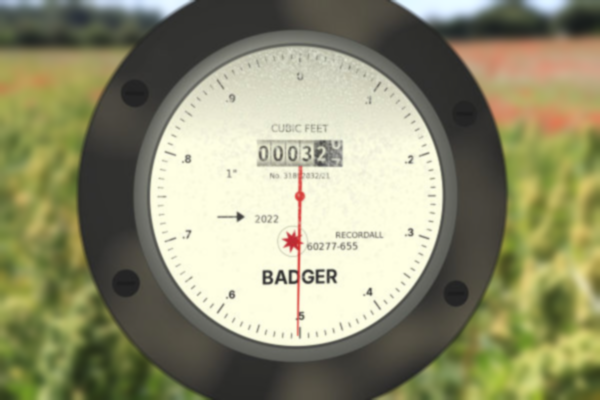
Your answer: 326.50 ft³
